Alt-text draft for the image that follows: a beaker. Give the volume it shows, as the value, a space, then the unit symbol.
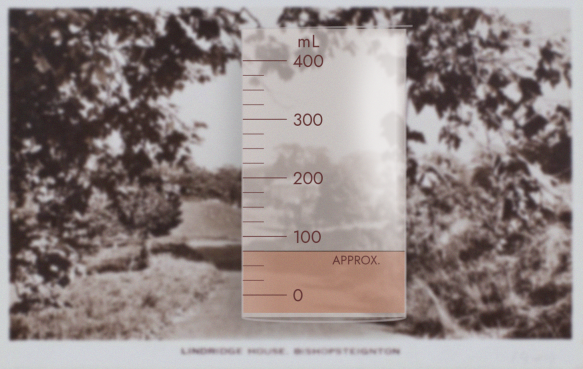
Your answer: 75 mL
